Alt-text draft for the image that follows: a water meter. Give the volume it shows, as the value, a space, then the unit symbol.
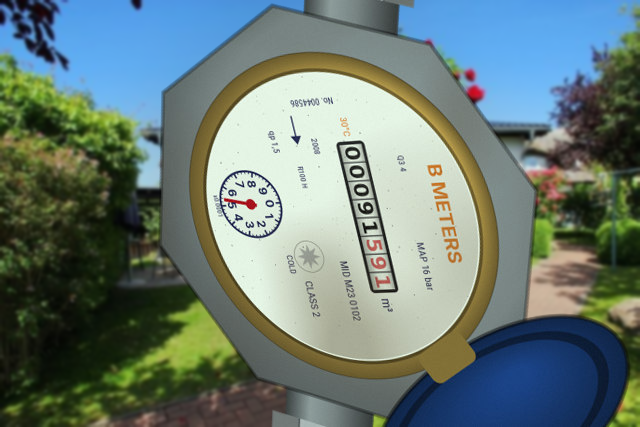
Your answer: 91.5915 m³
